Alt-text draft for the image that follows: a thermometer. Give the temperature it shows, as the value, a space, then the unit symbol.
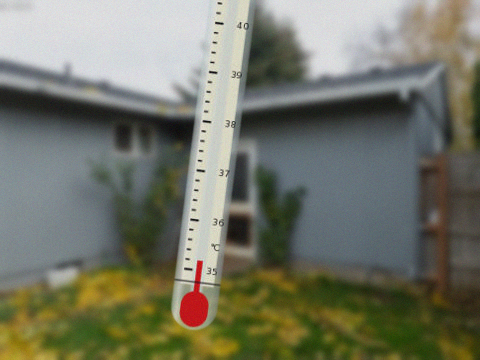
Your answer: 35.2 °C
